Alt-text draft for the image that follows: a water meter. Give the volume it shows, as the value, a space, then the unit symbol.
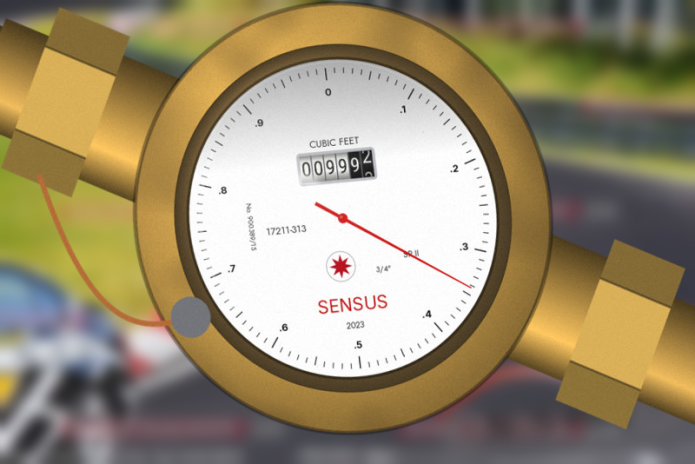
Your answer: 9992.34 ft³
